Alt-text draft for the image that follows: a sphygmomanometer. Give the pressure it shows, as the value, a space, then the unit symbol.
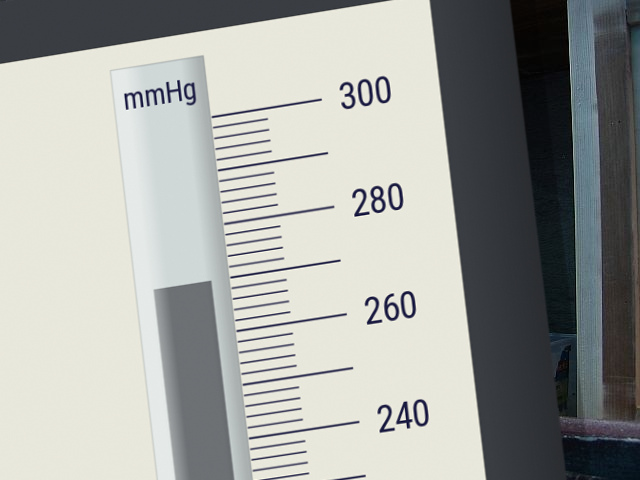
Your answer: 270 mmHg
